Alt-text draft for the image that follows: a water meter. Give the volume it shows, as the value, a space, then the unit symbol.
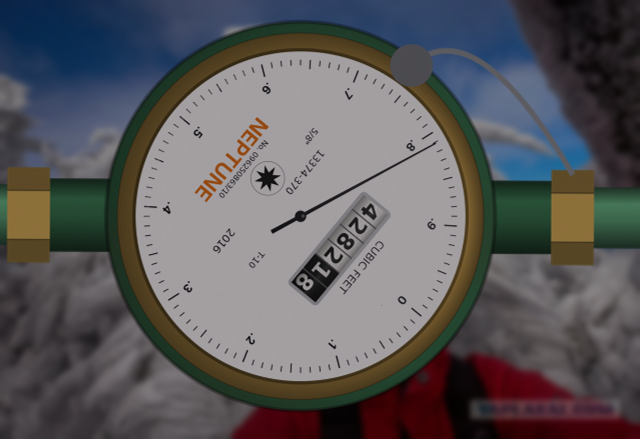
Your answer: 428217.81 ft³
